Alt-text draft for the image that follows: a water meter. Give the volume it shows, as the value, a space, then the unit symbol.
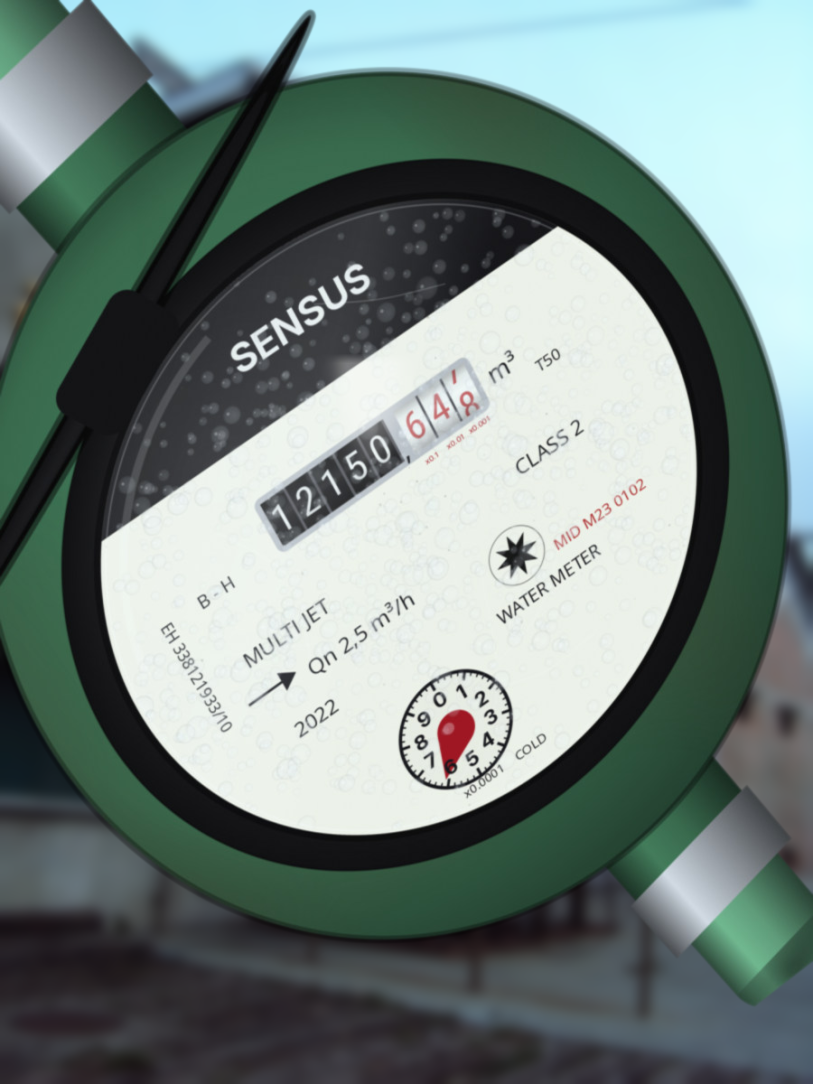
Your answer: 12150.6476 m³
